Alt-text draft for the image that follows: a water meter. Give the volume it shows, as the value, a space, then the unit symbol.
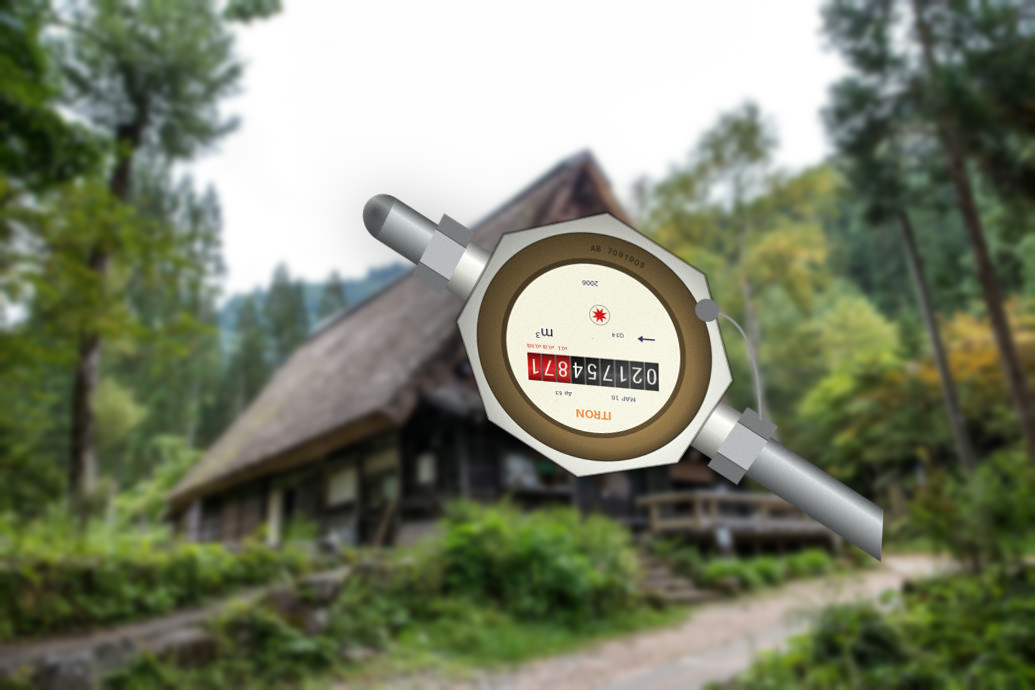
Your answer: 21754.871 m³
